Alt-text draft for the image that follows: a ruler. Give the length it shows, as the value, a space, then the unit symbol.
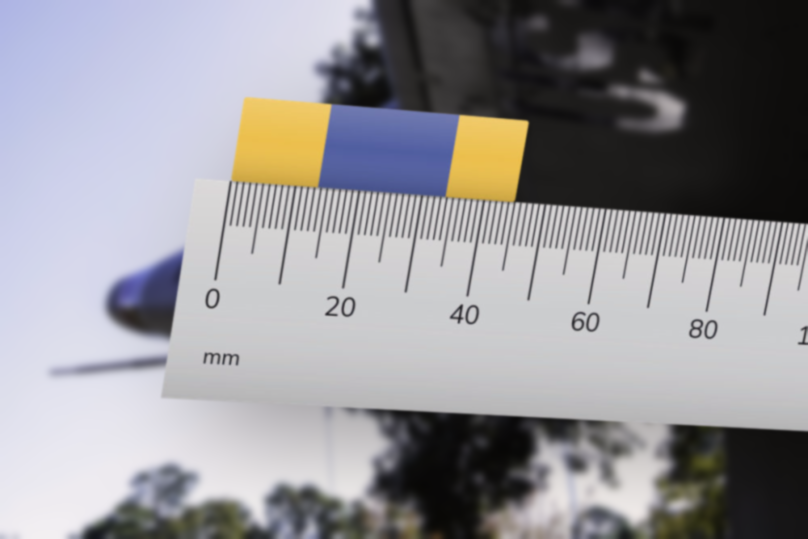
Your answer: 45 mm
